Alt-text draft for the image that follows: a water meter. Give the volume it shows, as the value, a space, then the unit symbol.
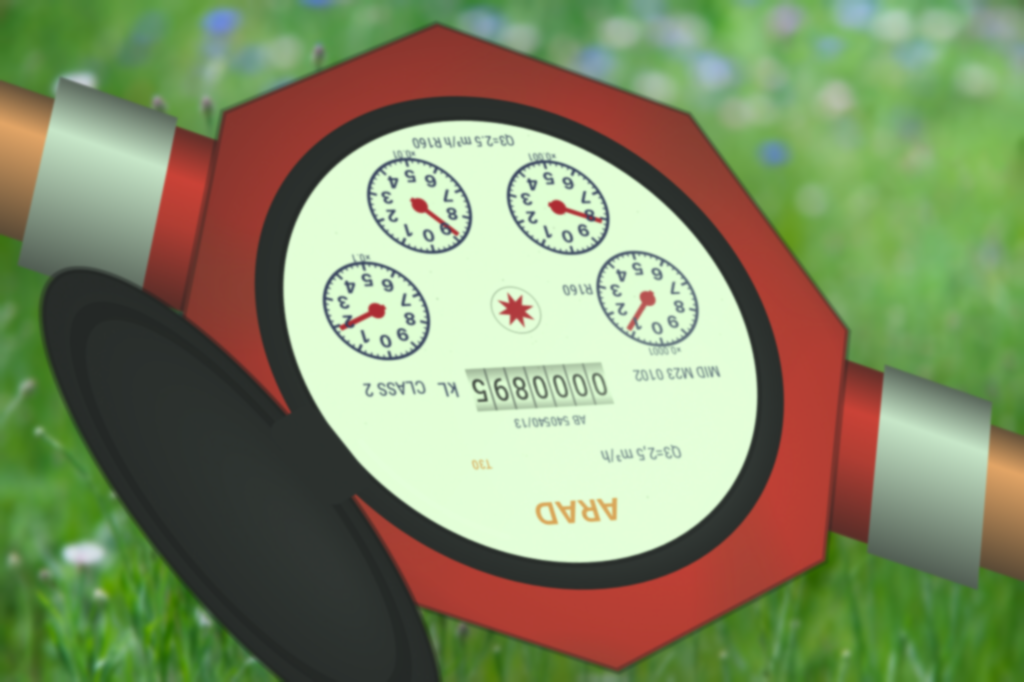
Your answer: 895.1881 kL
